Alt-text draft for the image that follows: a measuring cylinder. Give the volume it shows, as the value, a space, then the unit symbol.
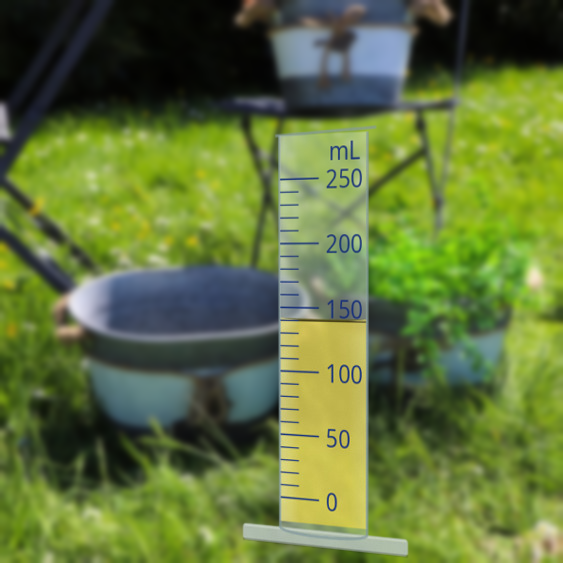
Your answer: 140 mL
